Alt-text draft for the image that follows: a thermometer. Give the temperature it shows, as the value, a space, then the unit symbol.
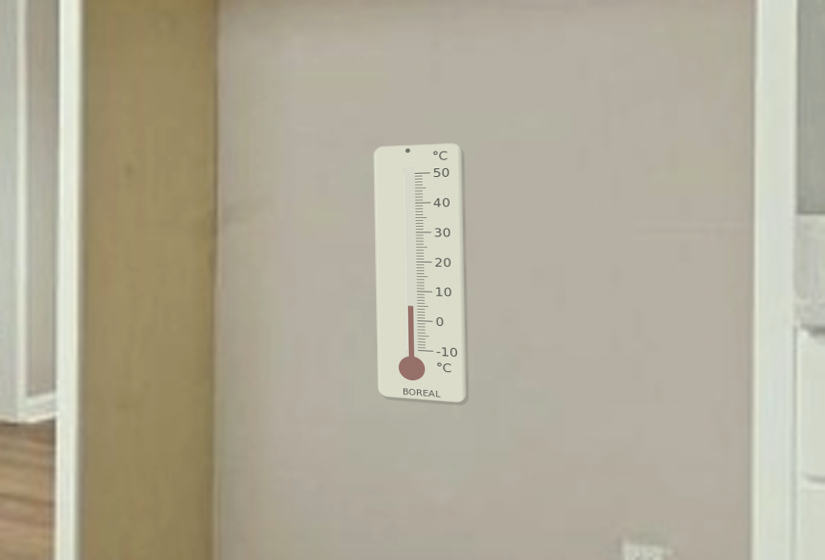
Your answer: 5 °C
